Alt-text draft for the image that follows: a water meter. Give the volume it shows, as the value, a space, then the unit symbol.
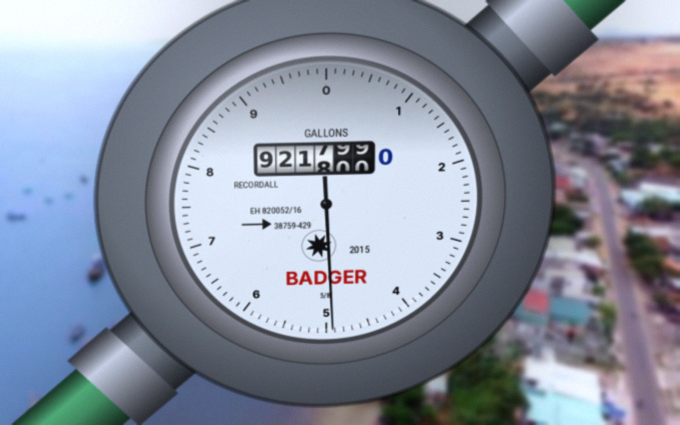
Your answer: 9217994.9 gal
